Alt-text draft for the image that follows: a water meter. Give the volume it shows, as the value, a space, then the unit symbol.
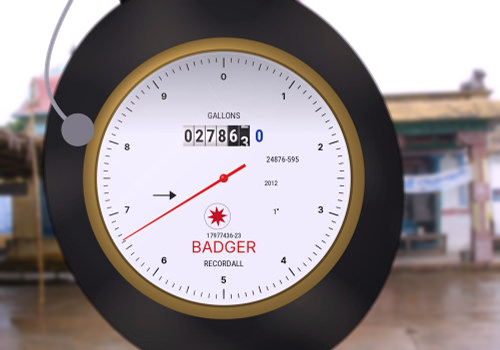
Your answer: 278626.6 gal
